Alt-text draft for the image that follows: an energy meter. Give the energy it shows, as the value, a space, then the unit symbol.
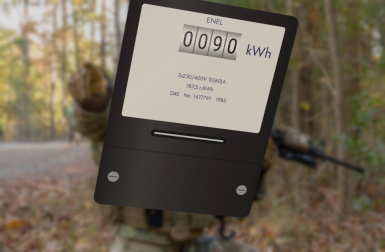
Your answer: 90 kWh
